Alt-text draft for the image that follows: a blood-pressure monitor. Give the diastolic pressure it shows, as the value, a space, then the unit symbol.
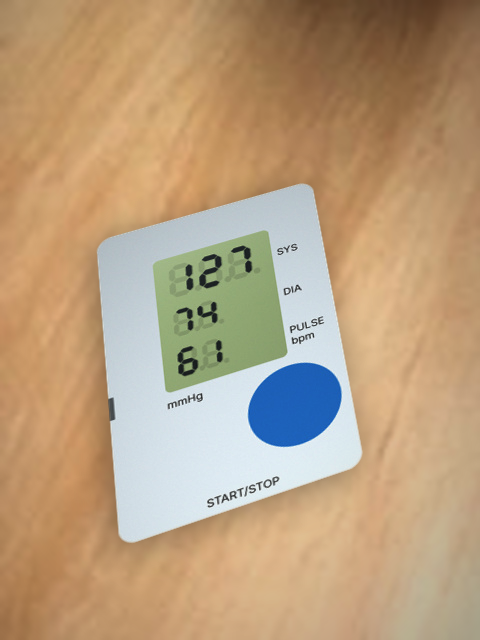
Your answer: 74 mmHg
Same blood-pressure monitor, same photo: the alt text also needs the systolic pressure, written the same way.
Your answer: 127 mmHg
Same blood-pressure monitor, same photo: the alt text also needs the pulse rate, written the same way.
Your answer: 61 bpm
